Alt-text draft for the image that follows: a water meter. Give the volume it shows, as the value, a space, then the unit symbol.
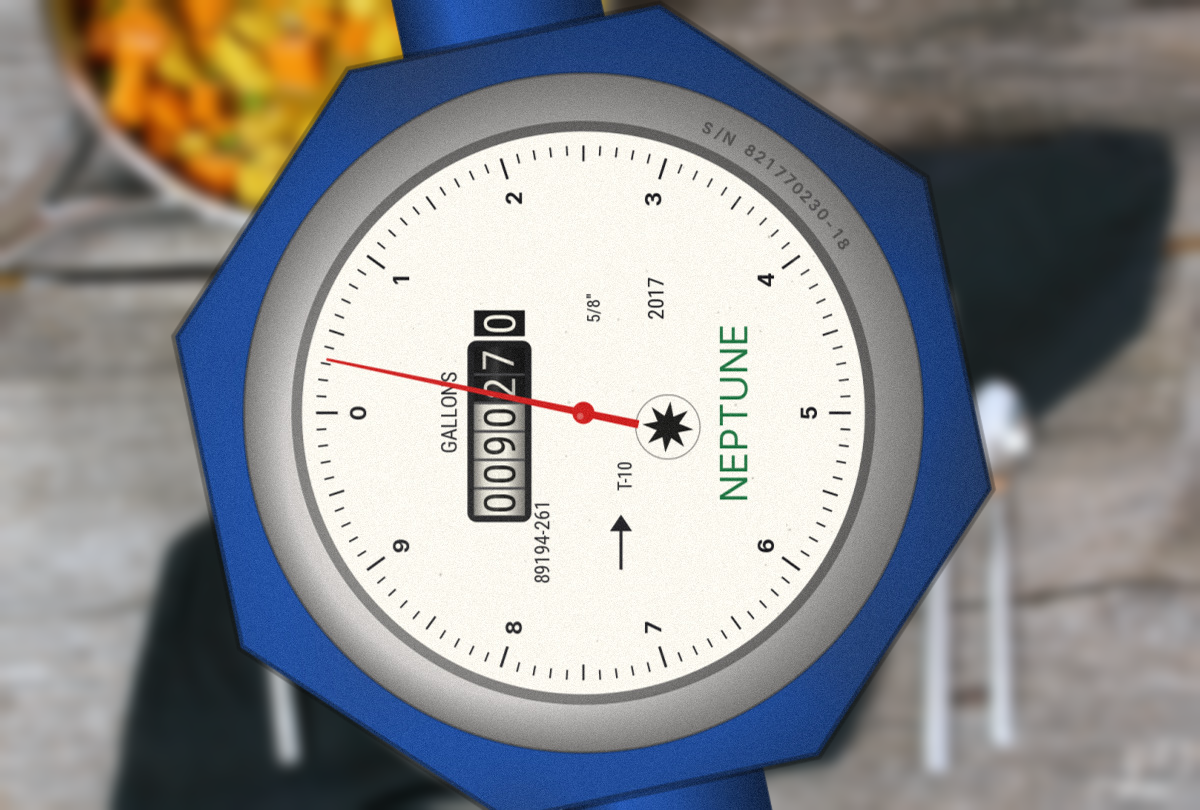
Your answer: 90270.3 gal
